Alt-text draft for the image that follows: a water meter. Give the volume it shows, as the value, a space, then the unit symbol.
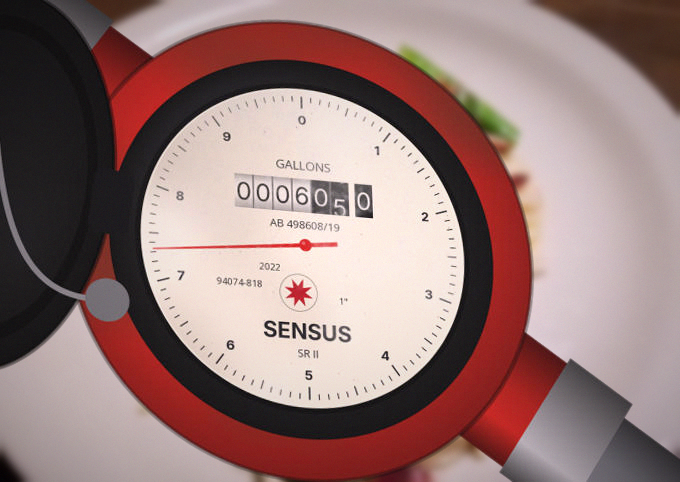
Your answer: 6047.3 gal
